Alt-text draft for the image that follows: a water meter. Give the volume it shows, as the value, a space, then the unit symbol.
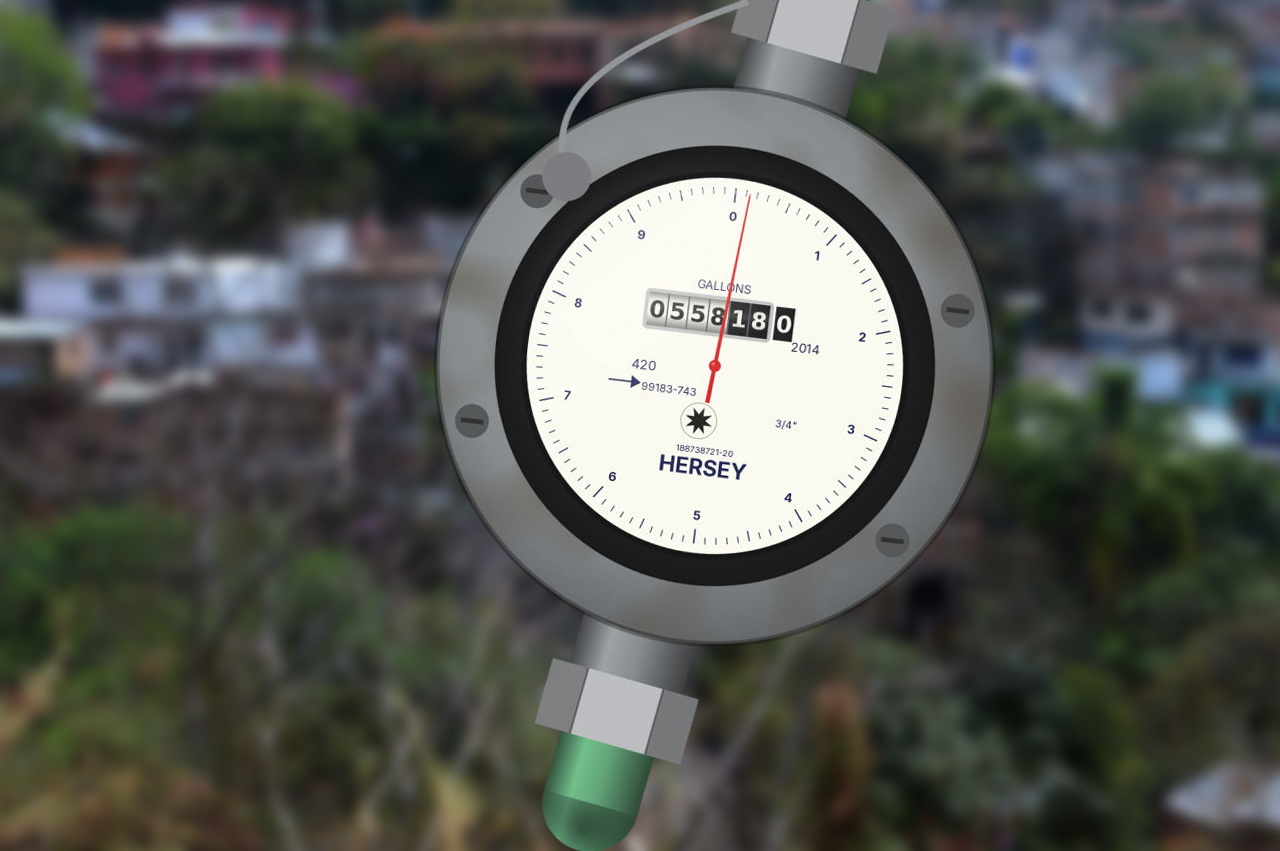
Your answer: 558180.1 gal
